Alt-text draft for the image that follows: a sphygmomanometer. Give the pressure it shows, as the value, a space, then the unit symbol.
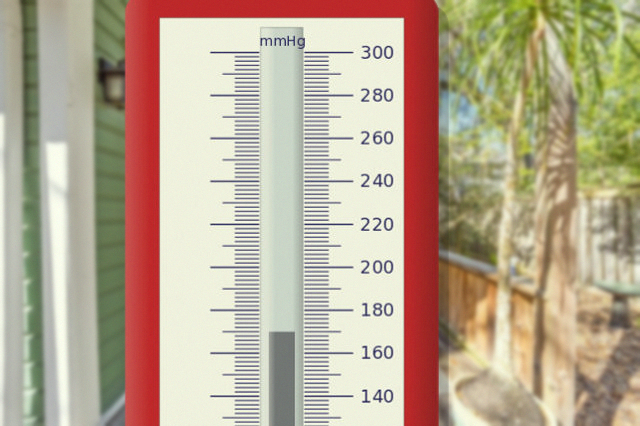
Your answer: 170 mmHg
